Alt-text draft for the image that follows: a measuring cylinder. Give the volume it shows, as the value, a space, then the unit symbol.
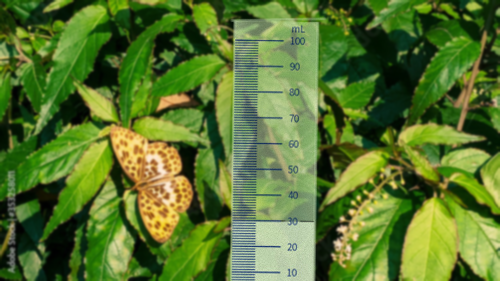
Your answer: 30 mL
